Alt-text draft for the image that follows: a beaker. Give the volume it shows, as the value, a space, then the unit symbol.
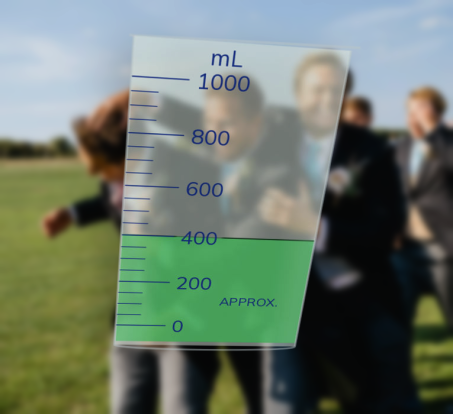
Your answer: 400 mL
